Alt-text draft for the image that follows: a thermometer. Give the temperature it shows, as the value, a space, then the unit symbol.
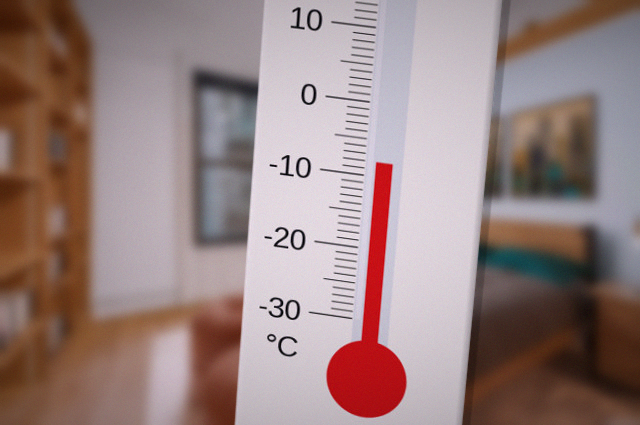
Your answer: -8 °C
